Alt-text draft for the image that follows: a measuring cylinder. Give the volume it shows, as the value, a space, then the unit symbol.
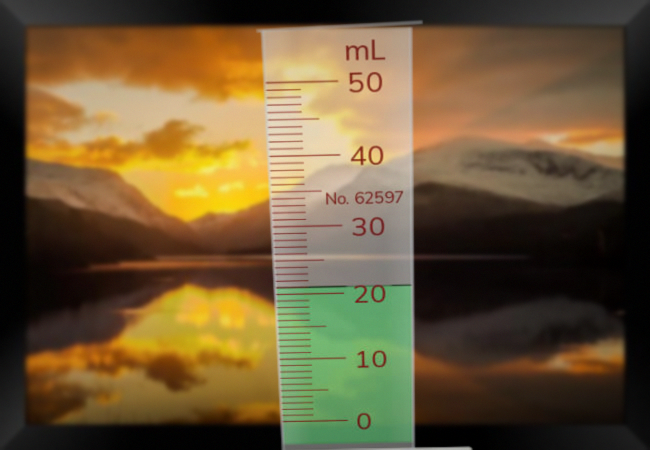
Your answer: 21 mL
